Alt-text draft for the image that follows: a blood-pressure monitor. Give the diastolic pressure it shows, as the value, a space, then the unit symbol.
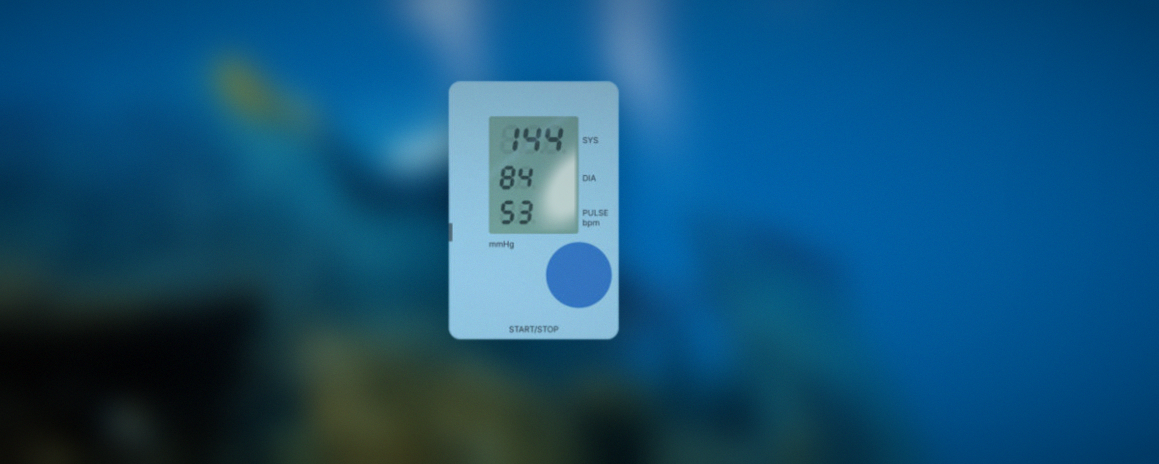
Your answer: 84 mmHg
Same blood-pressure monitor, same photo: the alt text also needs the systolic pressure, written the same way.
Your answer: 144 mmHg
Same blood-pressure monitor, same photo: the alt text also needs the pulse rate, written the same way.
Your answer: 53 bpm
